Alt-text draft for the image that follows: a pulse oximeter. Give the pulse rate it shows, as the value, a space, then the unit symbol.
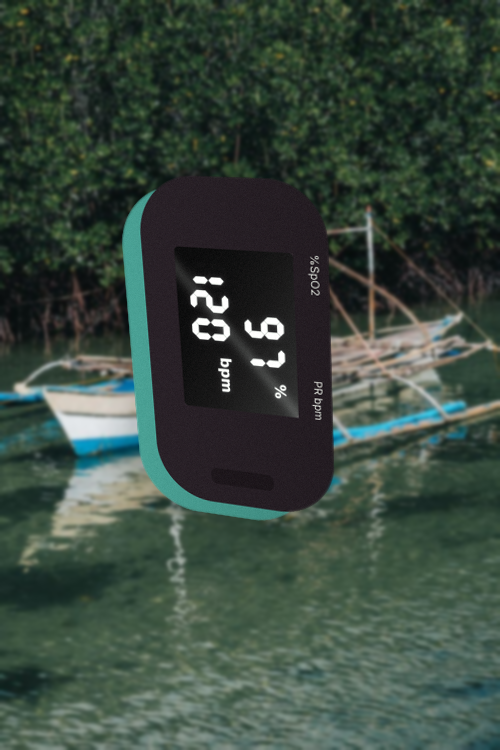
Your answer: 120 bpm
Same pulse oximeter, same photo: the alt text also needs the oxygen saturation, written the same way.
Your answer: 97 %
